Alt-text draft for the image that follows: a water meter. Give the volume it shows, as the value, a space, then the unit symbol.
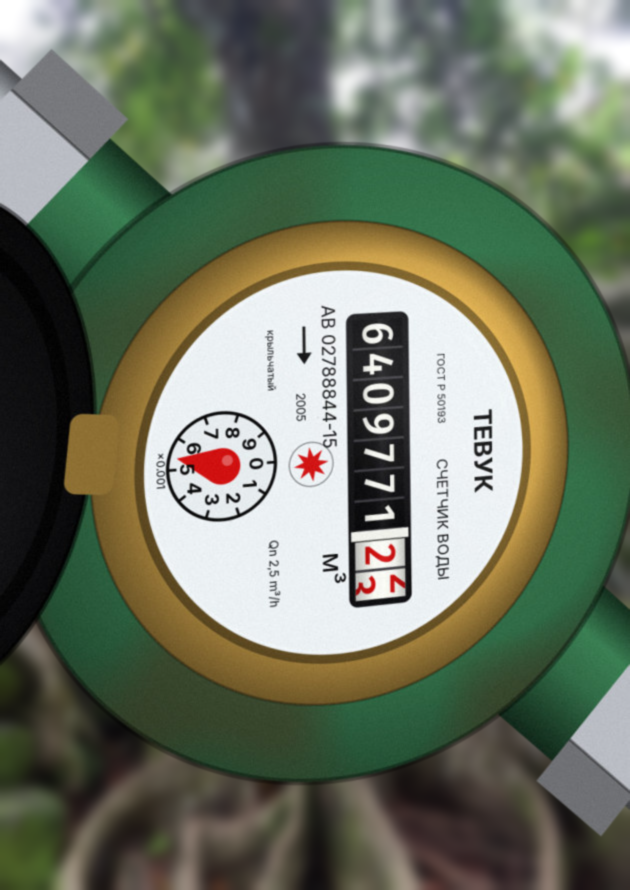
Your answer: 6409771.225 m³
